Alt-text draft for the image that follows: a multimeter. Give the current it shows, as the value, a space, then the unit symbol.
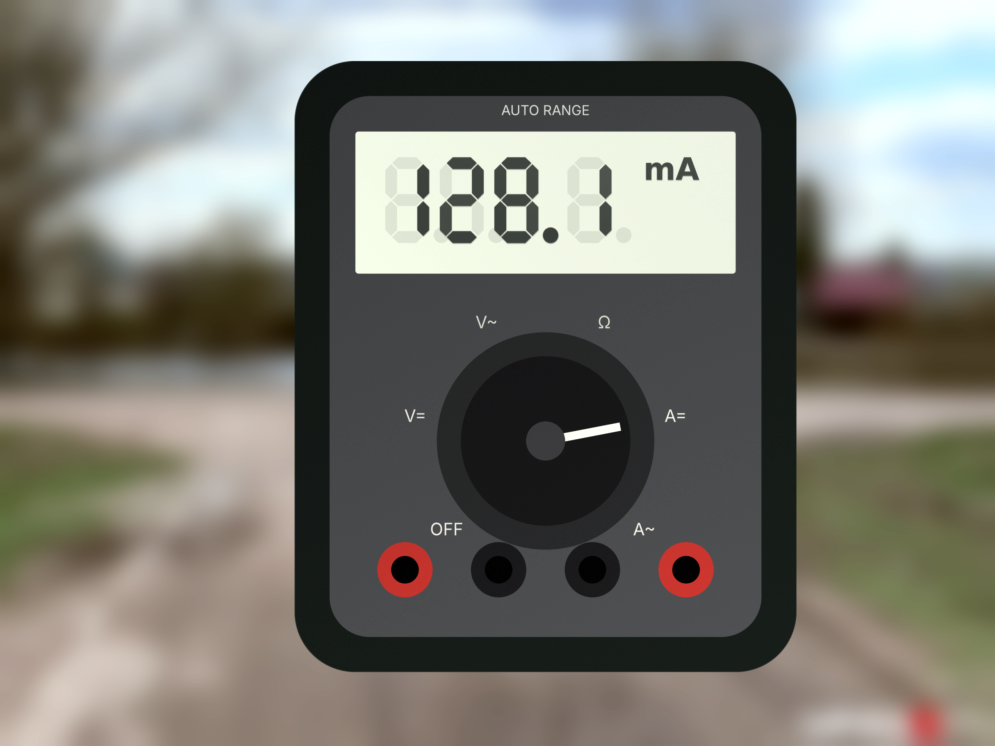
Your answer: 128.1 mA
